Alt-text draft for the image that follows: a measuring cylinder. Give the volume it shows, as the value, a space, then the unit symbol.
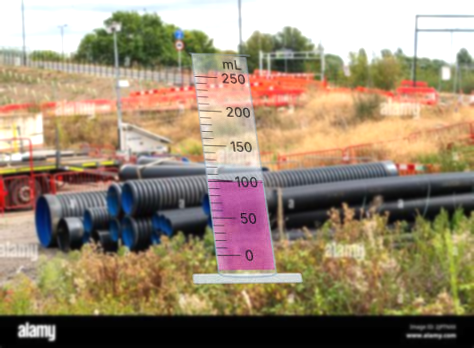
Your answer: 100 mL
